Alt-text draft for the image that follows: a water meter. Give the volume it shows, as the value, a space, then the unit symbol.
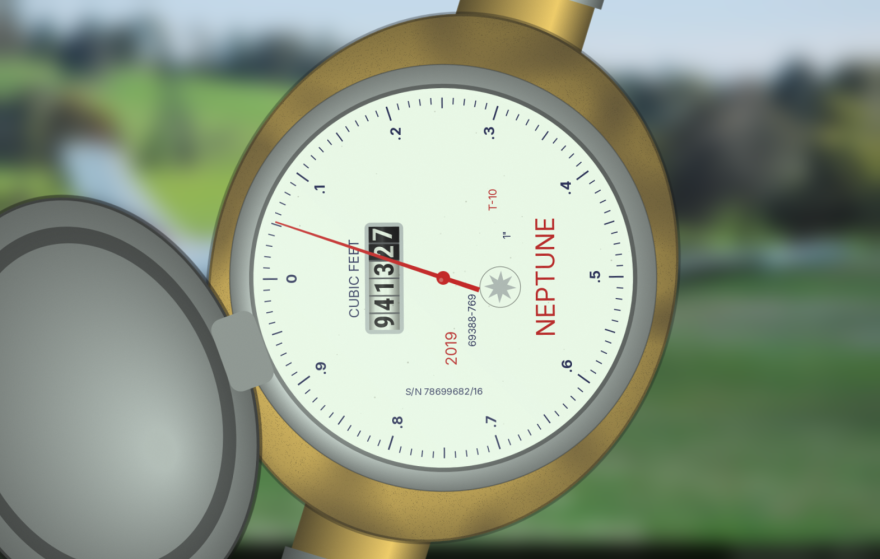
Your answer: 941327.05 ft³
